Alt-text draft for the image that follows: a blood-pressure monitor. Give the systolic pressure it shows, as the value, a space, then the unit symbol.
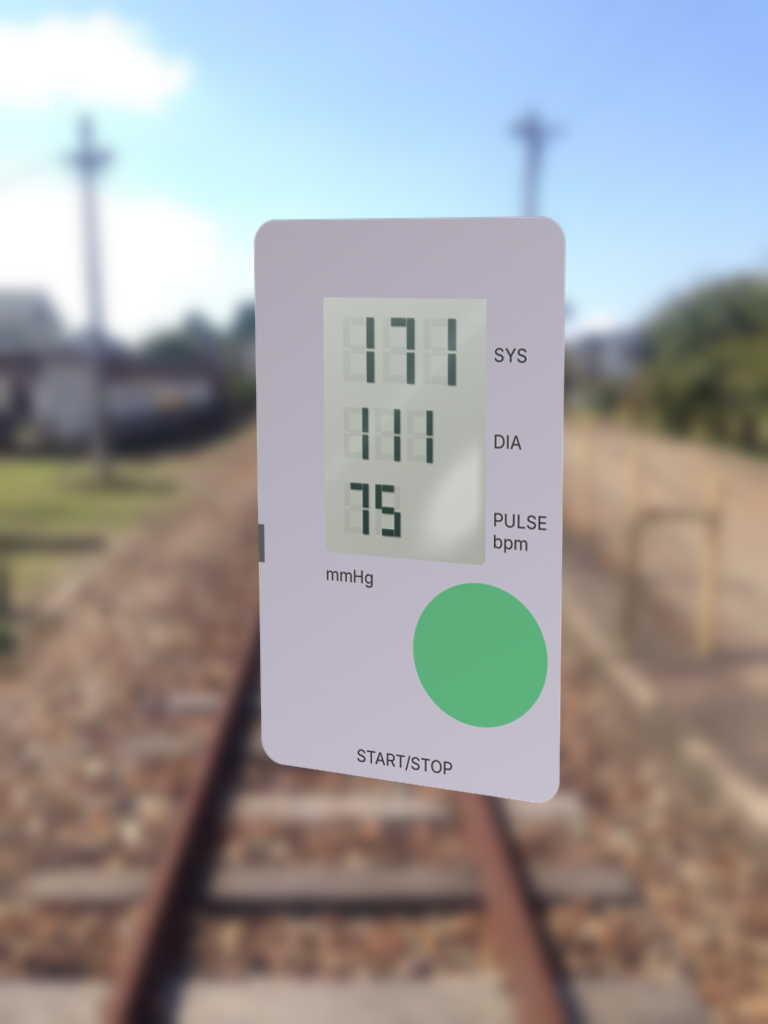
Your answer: 171 mmHg
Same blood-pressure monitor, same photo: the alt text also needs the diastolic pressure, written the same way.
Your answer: 111 mmHg
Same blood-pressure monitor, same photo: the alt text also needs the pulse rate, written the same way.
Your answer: 75 bpm
